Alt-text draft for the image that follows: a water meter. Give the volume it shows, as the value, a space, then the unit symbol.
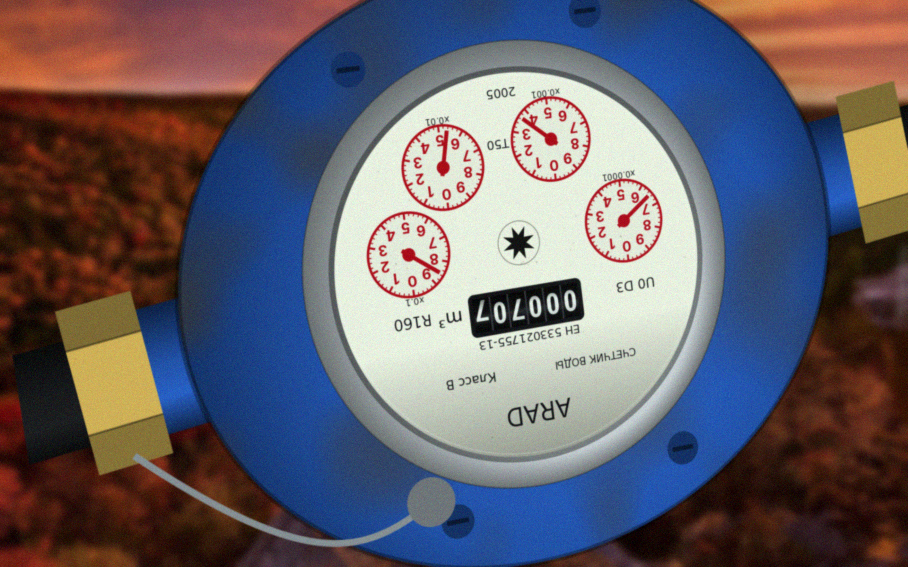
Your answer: 706.8536 m³
